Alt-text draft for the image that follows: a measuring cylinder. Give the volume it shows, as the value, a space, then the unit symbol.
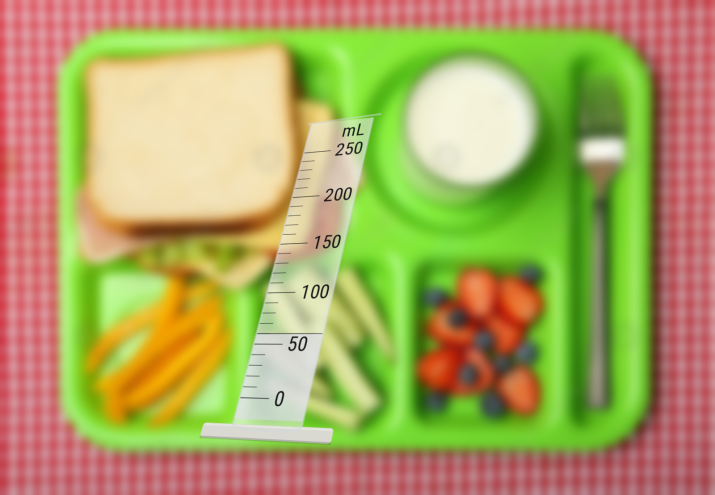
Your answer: 60 mL
